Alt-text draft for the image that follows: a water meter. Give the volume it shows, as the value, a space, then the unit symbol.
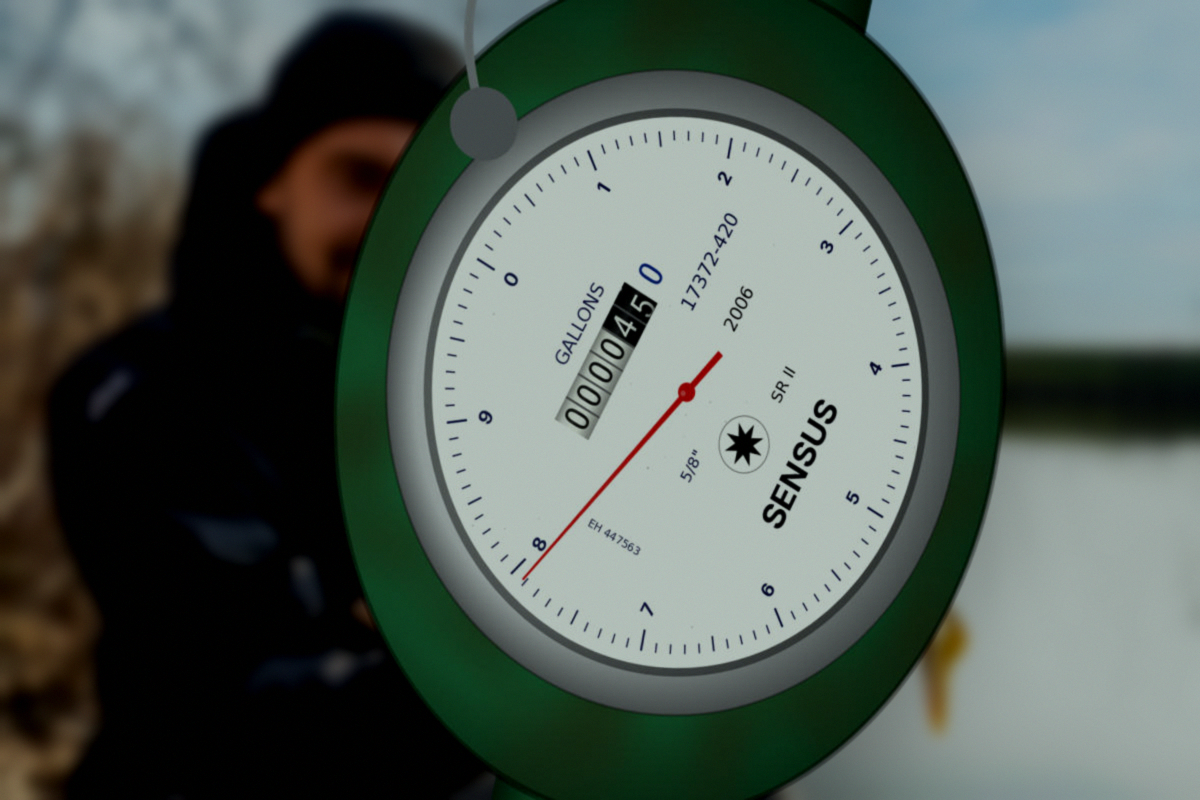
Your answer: 447.9 gal
